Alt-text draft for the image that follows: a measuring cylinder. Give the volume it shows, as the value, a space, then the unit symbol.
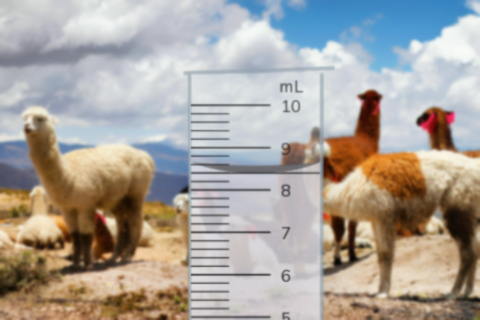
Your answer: 8.4 mL
